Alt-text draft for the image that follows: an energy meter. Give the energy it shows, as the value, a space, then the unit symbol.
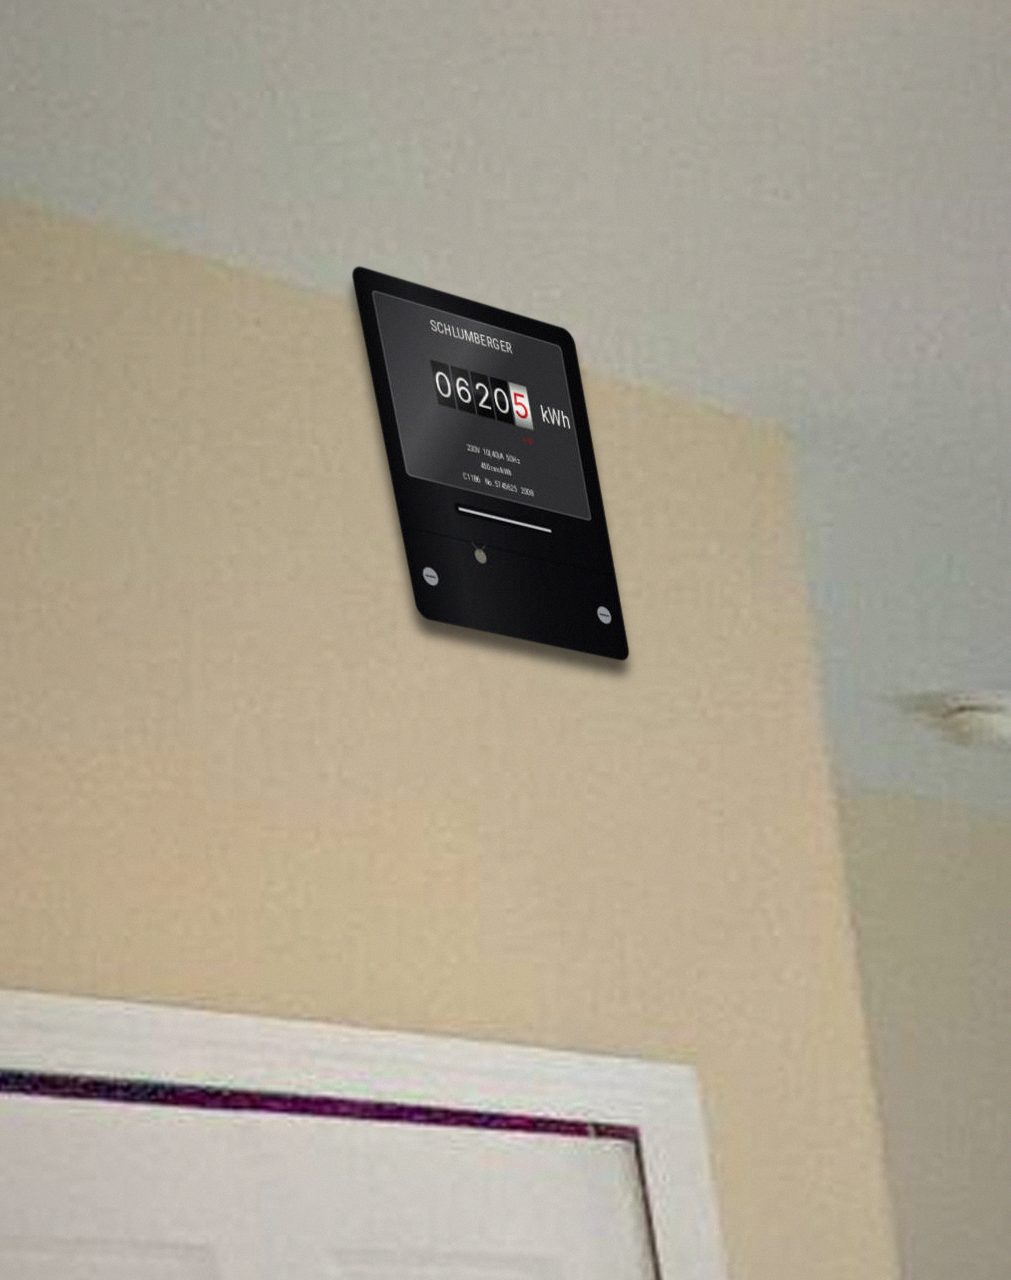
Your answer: 620.5 kWh
